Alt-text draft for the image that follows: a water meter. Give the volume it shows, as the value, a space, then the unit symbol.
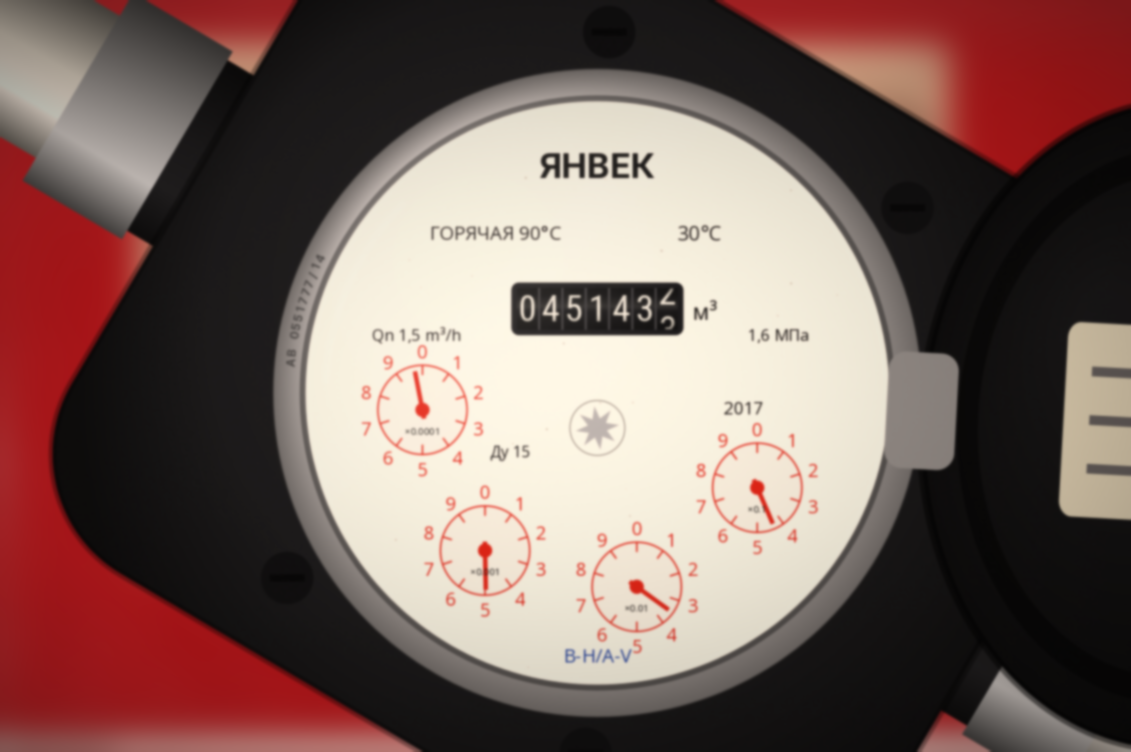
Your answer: 451432.4349 m³
